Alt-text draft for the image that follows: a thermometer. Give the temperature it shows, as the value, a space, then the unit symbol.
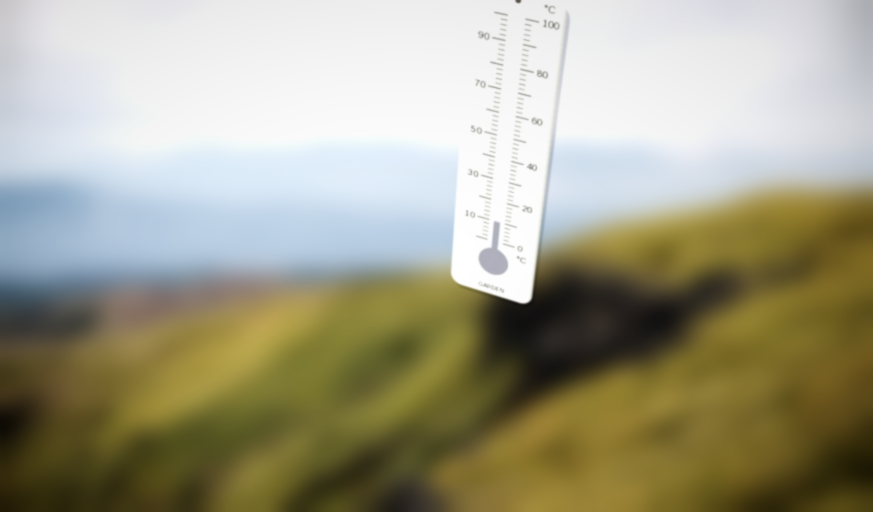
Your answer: 10 °C
